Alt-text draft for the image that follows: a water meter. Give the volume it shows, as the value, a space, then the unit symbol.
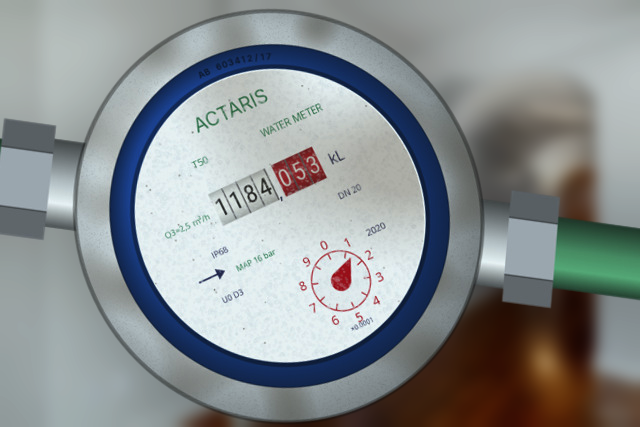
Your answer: 1184.0531 kL
